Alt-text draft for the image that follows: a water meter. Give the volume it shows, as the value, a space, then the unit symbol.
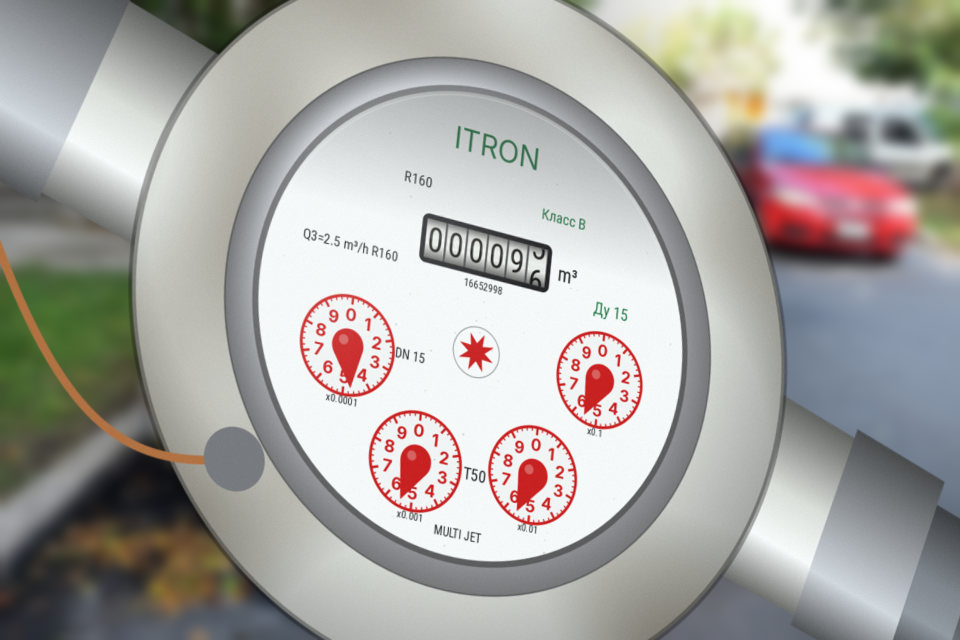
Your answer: 95.5554 m³
